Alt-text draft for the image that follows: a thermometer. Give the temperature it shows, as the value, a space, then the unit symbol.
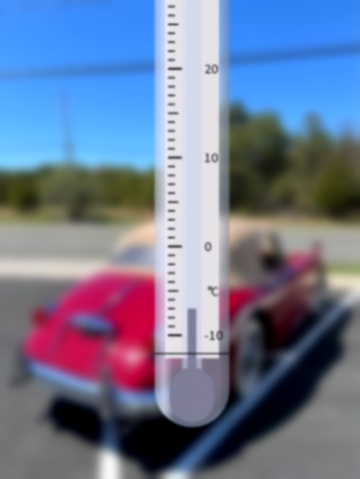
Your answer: -7 °C
